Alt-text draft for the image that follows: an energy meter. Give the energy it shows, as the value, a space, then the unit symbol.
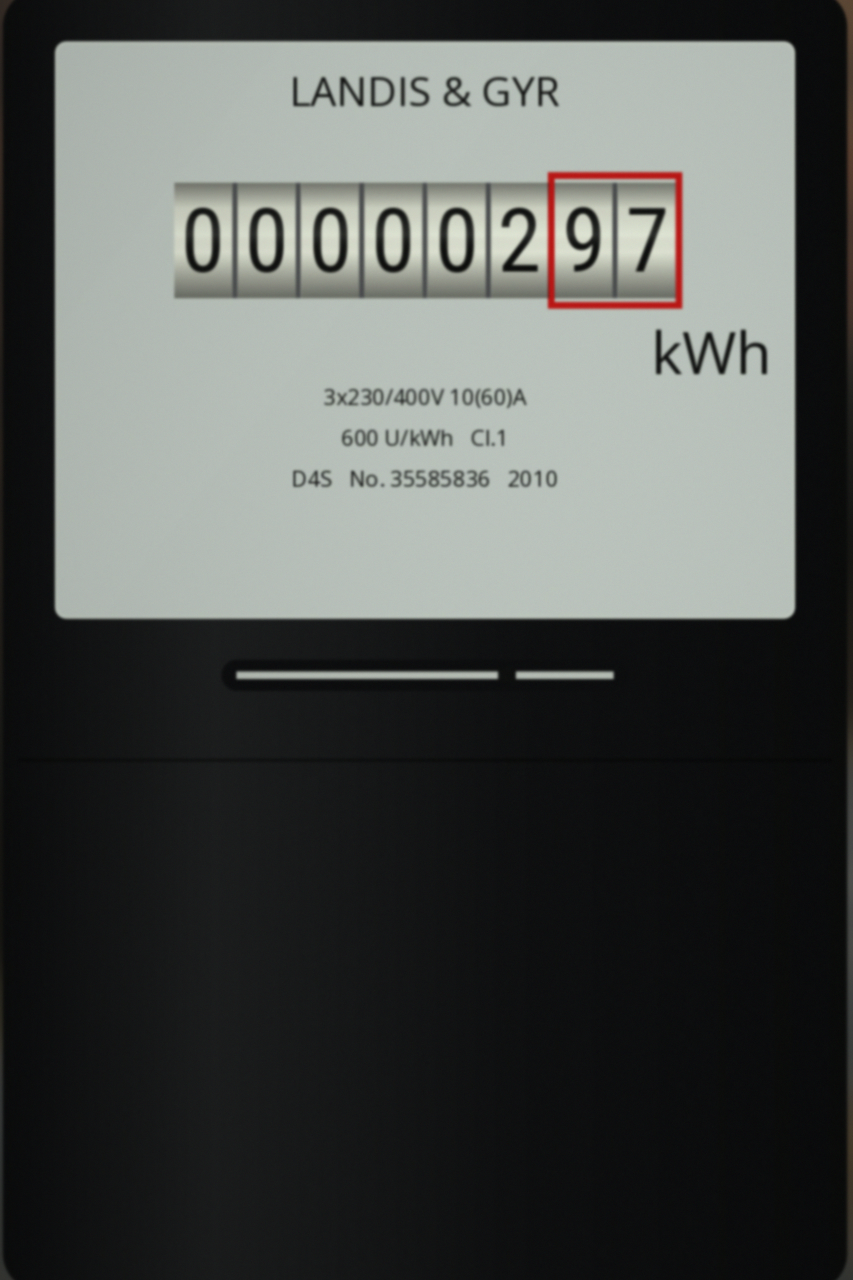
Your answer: 2.97 kWh
